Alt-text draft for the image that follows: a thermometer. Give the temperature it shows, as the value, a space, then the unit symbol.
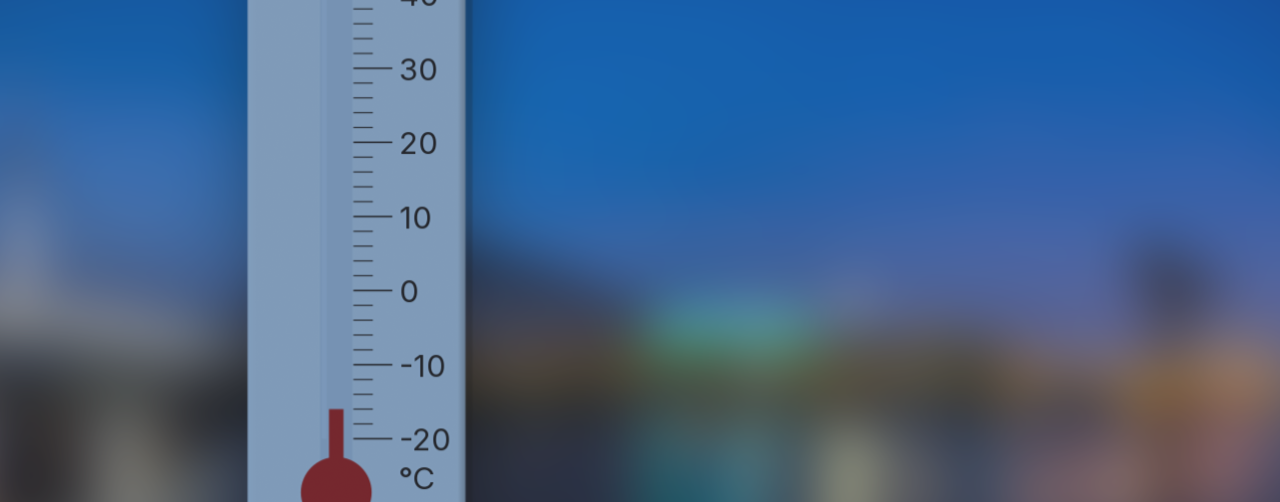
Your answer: -16 °C
